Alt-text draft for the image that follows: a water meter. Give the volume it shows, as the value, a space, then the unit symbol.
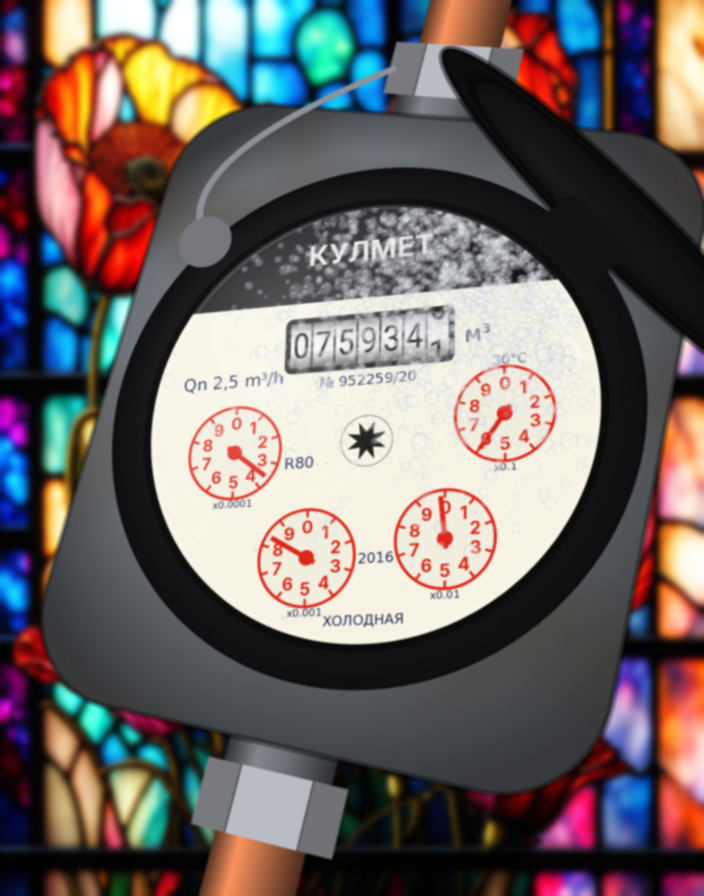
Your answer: 759340.5983 m³
